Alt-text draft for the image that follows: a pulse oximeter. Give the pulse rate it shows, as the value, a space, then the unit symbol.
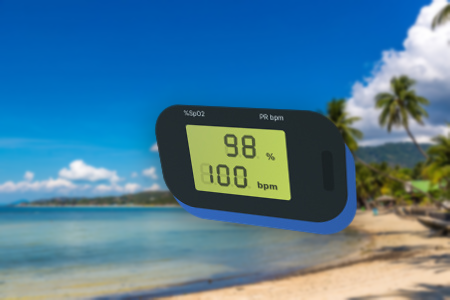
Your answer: 100 bpm
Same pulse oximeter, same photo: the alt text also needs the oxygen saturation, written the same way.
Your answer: 98 %
